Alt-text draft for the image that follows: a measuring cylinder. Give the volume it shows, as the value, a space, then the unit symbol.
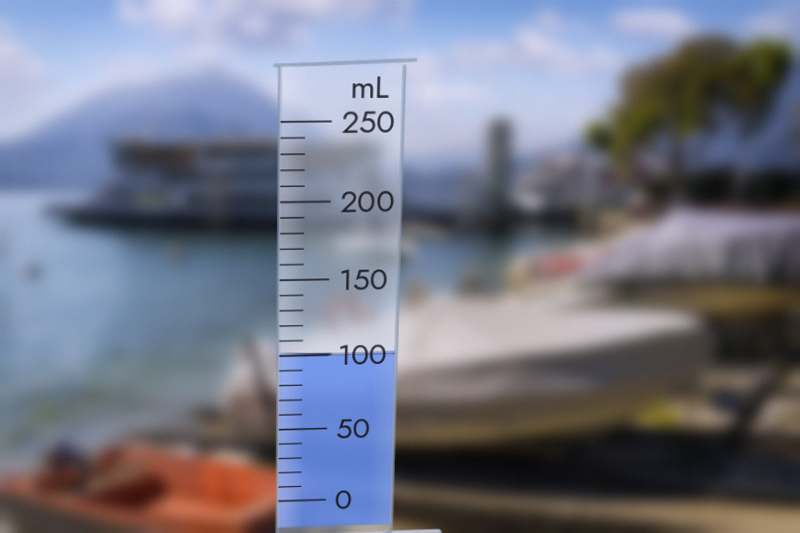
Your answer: 100 mL
